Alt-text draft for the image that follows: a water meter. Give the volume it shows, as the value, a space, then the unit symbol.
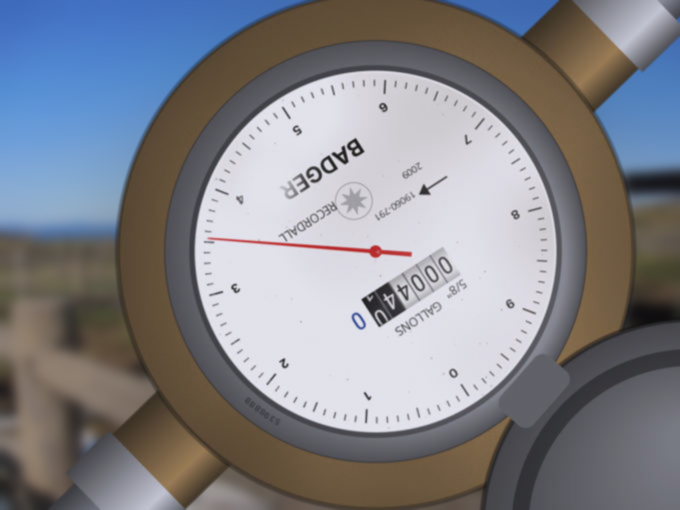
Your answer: 4403.5 gal
